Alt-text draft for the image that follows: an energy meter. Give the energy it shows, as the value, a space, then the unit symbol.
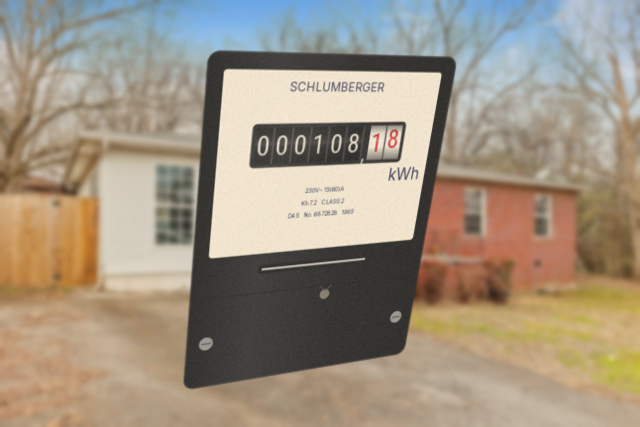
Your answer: 108.18 kWh
